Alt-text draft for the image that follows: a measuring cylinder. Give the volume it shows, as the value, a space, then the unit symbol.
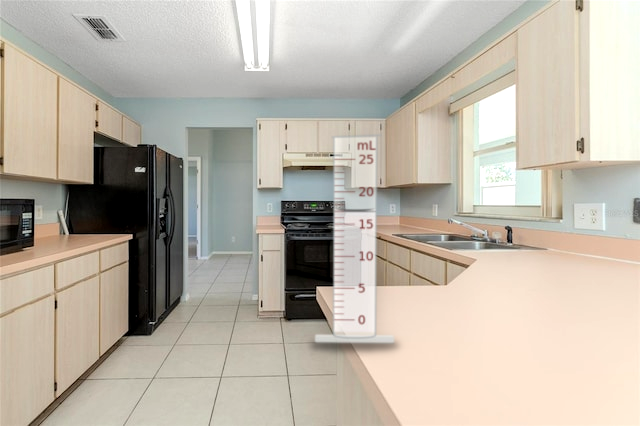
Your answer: 17 mL
